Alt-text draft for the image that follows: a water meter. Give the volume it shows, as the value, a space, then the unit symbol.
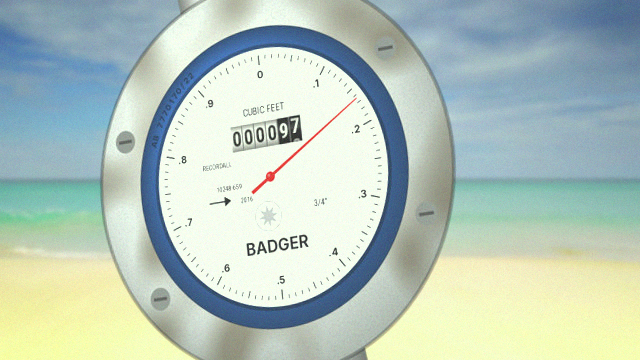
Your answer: 97.16 ft³
